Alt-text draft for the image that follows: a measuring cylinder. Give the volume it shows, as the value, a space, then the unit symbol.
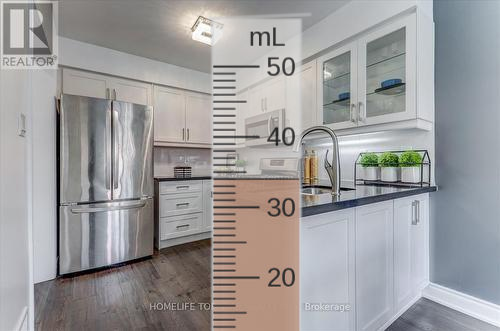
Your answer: 34 mL
